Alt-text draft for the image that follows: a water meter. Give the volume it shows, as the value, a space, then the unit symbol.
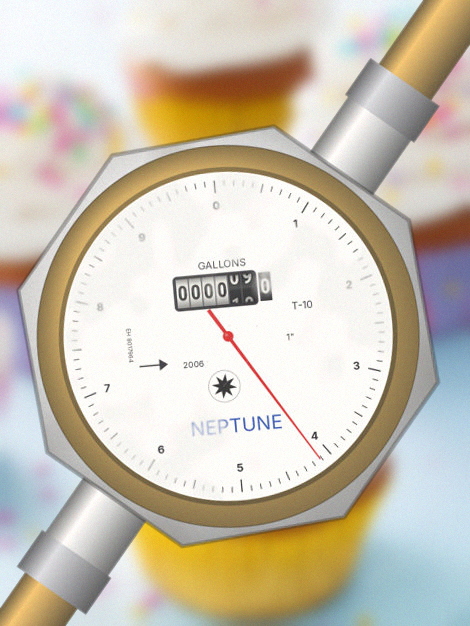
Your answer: 94.1 gal
